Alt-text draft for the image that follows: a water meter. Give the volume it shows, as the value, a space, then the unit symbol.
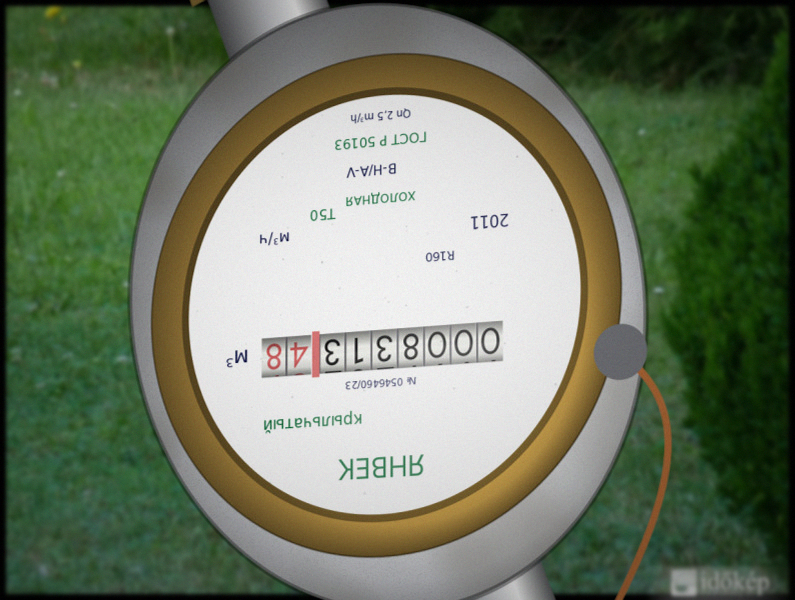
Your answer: 8313.48 m³
